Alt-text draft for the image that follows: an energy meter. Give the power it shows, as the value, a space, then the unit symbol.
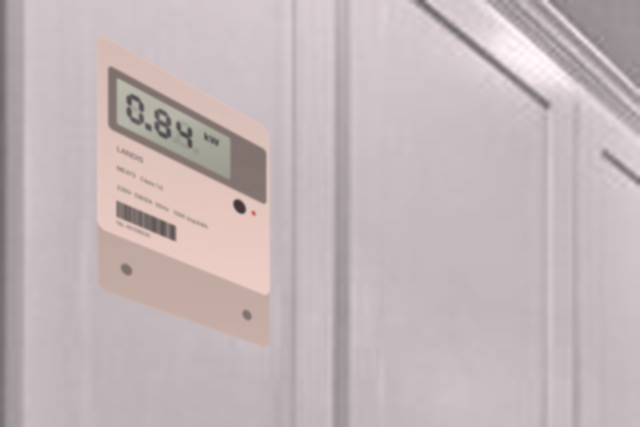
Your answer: 0.84 kW
